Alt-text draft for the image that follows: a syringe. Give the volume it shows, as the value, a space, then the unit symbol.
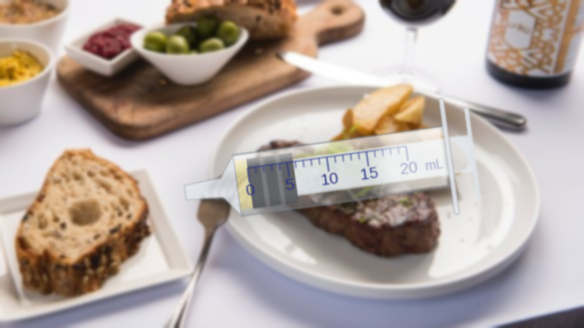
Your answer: 0 mL
